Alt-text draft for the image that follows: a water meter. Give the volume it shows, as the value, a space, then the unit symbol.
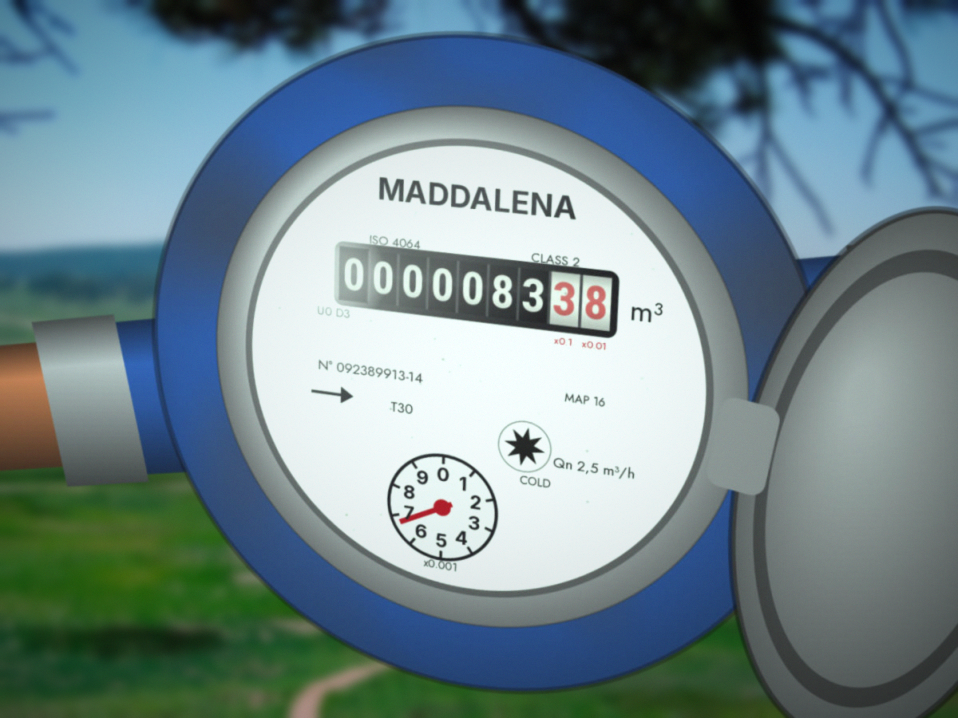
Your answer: 83.386 m³
